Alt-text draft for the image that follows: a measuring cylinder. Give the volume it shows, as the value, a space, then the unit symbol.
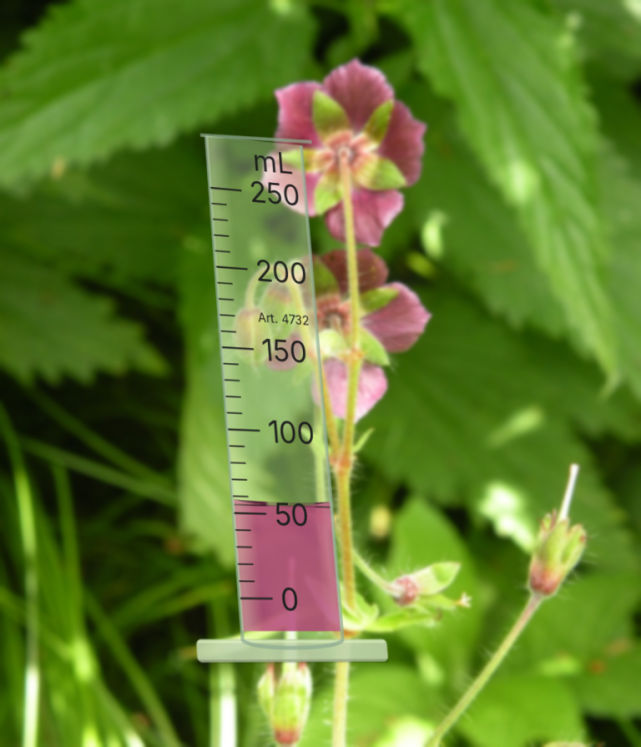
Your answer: 55 mL
